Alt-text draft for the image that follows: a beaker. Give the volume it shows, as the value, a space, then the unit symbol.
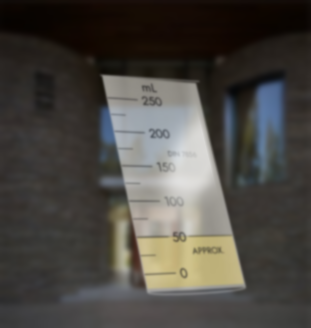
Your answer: 50 mL
